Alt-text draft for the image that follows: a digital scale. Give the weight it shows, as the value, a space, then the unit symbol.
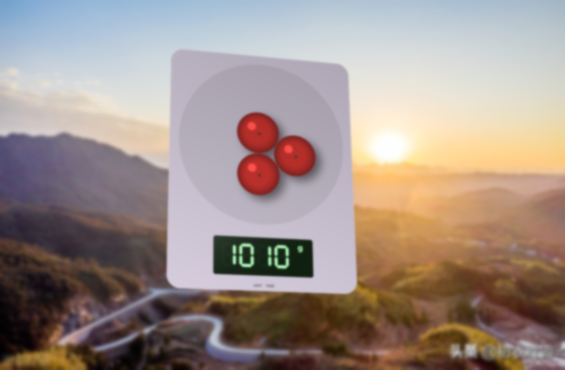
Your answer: 1010 g
